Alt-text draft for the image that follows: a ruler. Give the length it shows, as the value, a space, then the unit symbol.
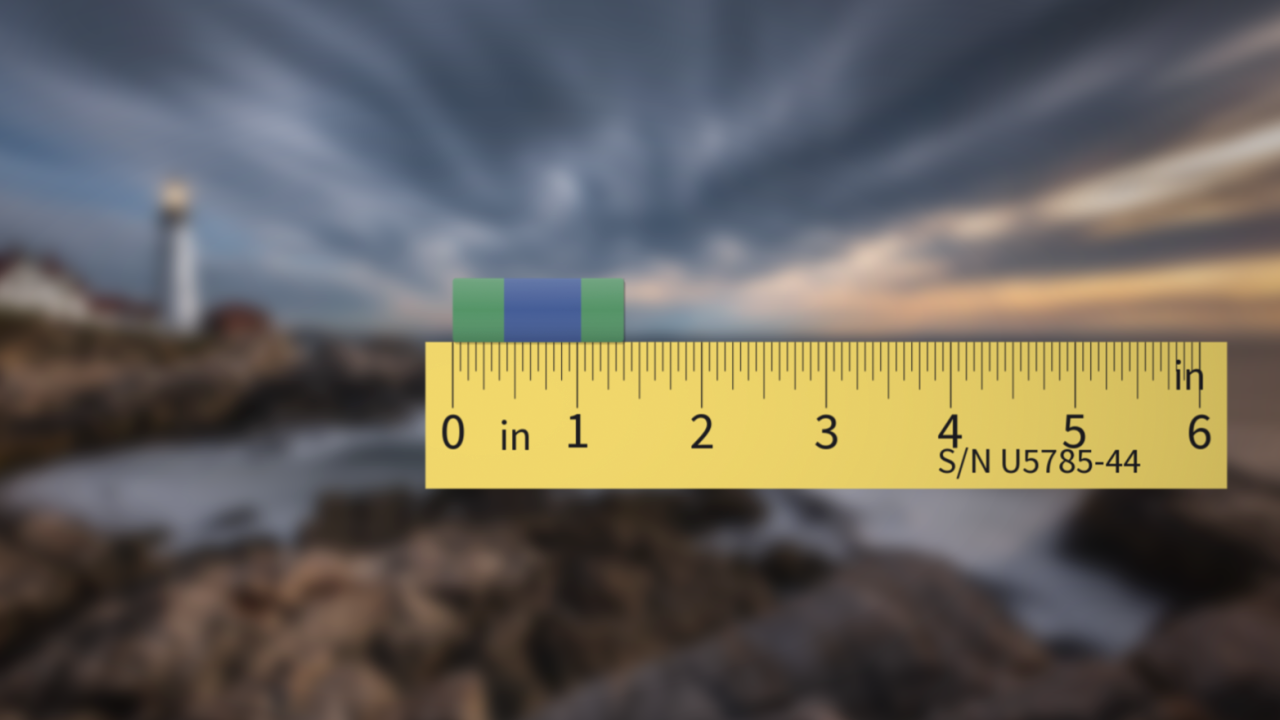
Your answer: 1.375 in
